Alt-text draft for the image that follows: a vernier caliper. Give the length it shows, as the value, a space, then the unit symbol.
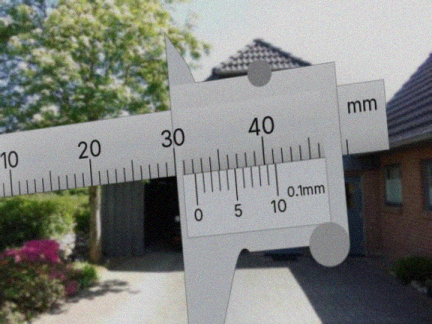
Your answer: 32.2 mm
